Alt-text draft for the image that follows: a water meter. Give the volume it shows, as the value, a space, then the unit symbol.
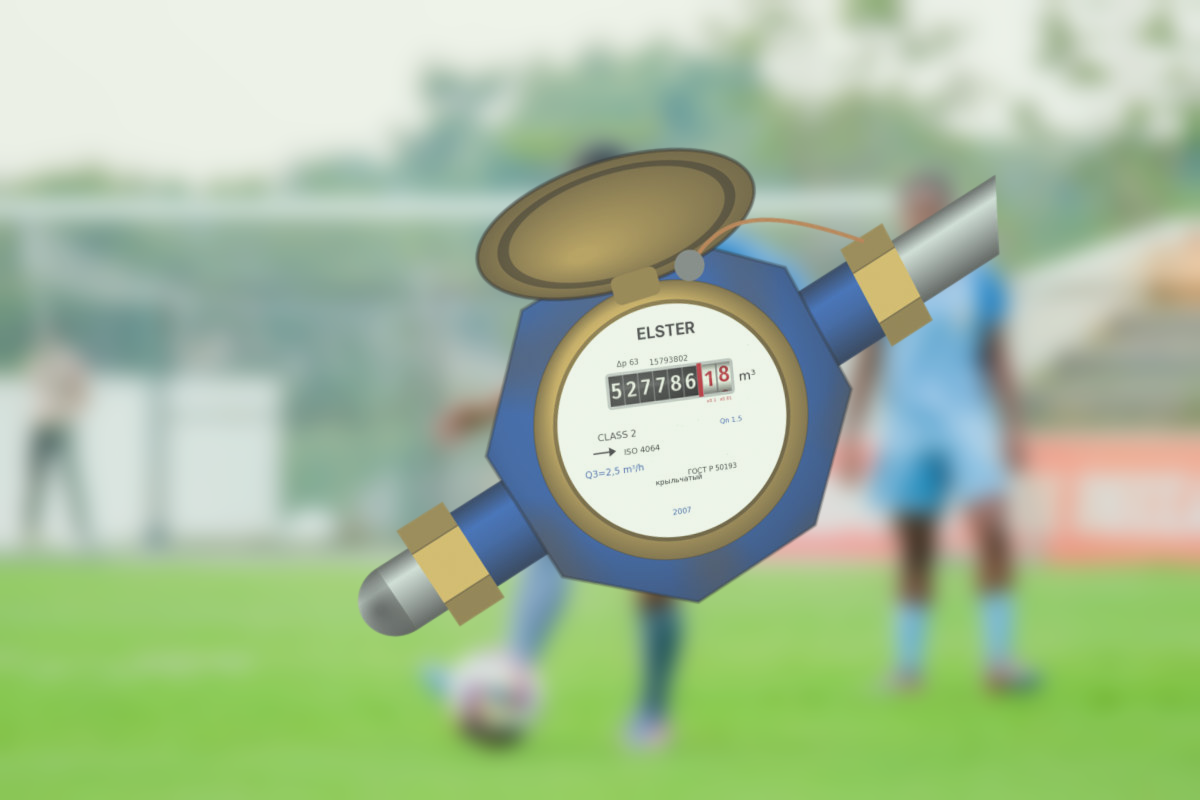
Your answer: 527786.18 m³
